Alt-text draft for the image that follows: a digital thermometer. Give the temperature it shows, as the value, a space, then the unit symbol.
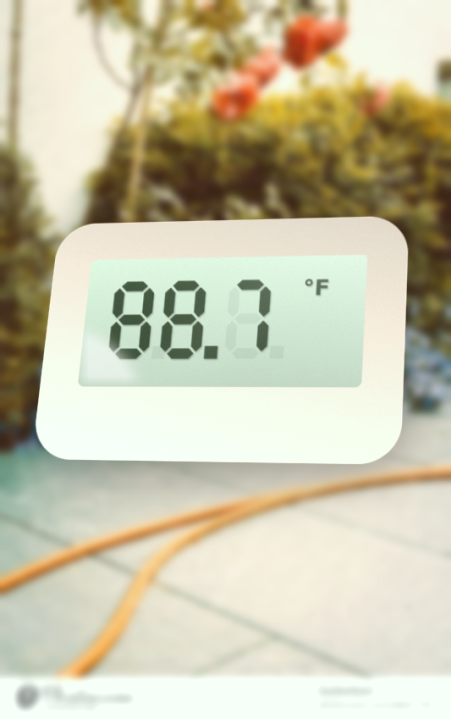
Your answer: 88.7 °F
